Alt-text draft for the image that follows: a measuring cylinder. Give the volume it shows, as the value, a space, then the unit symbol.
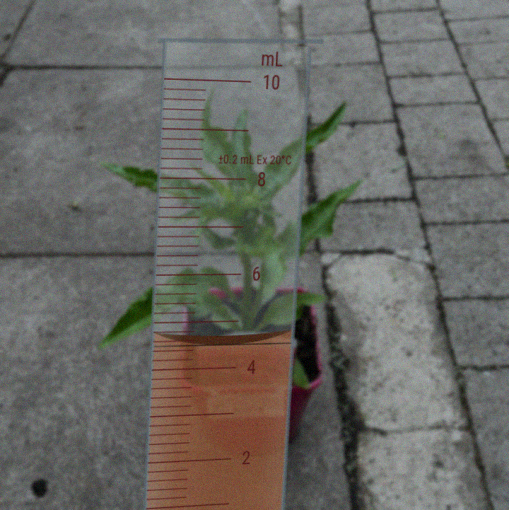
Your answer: 4.5 mL
